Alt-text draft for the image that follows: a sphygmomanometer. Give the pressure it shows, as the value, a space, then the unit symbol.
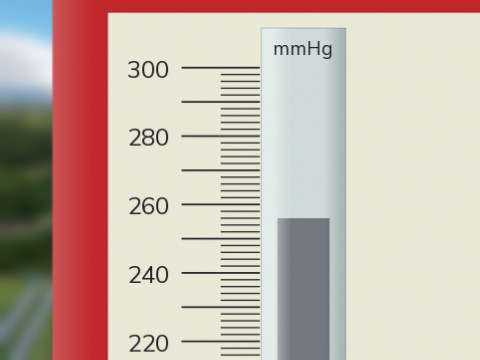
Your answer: 256 mmHg
